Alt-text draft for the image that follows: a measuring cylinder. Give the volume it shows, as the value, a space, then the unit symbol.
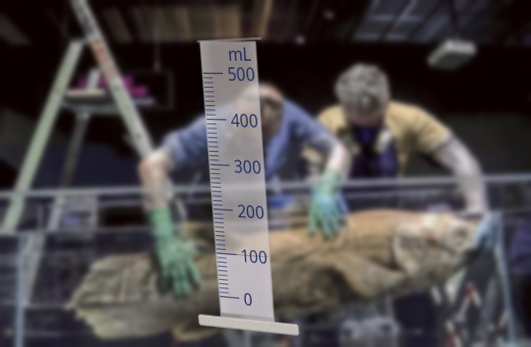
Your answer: 100 mL
